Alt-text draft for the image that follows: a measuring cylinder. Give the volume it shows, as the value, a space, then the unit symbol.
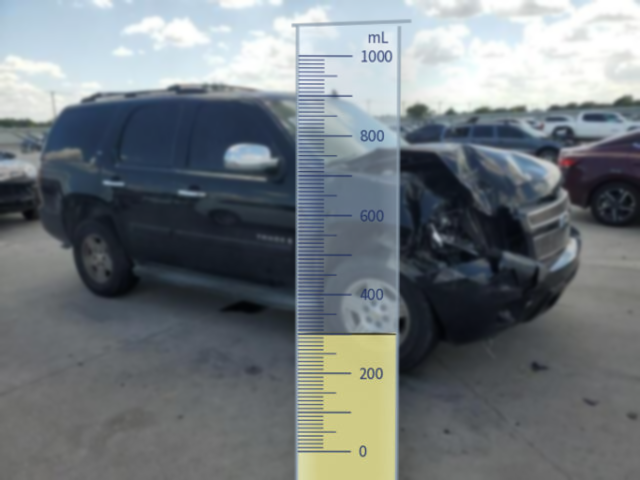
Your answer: 300 mL
